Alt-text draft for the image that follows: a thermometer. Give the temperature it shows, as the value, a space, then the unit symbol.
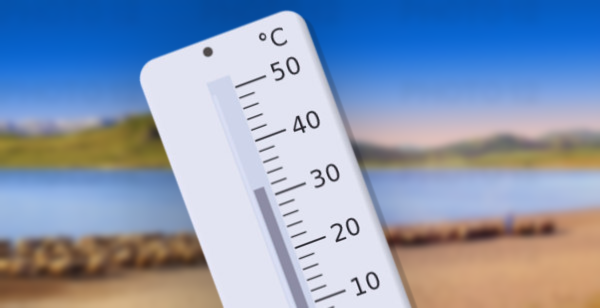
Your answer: 32 °C
